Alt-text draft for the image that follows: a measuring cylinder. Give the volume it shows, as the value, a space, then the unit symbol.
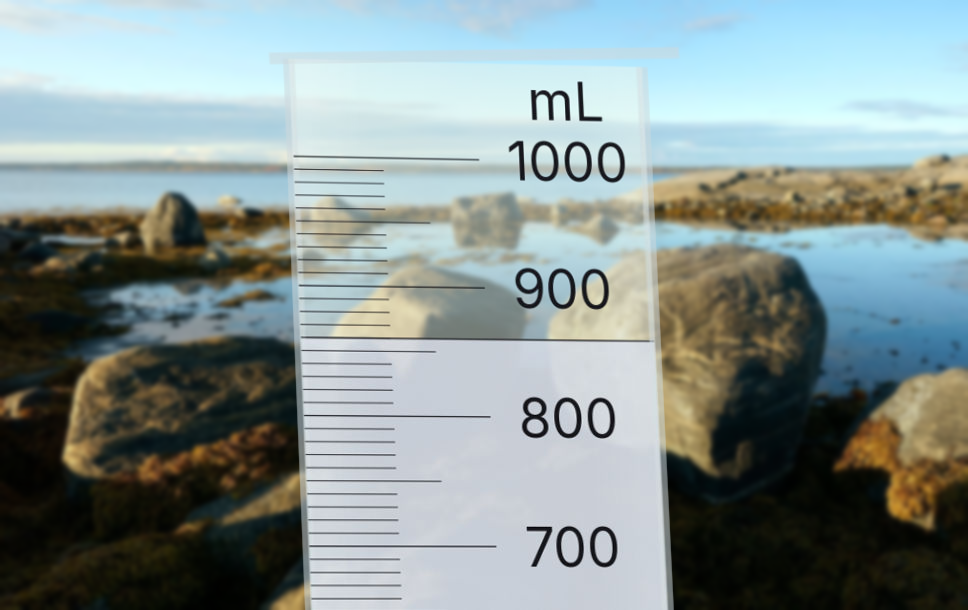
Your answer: 860 mL
